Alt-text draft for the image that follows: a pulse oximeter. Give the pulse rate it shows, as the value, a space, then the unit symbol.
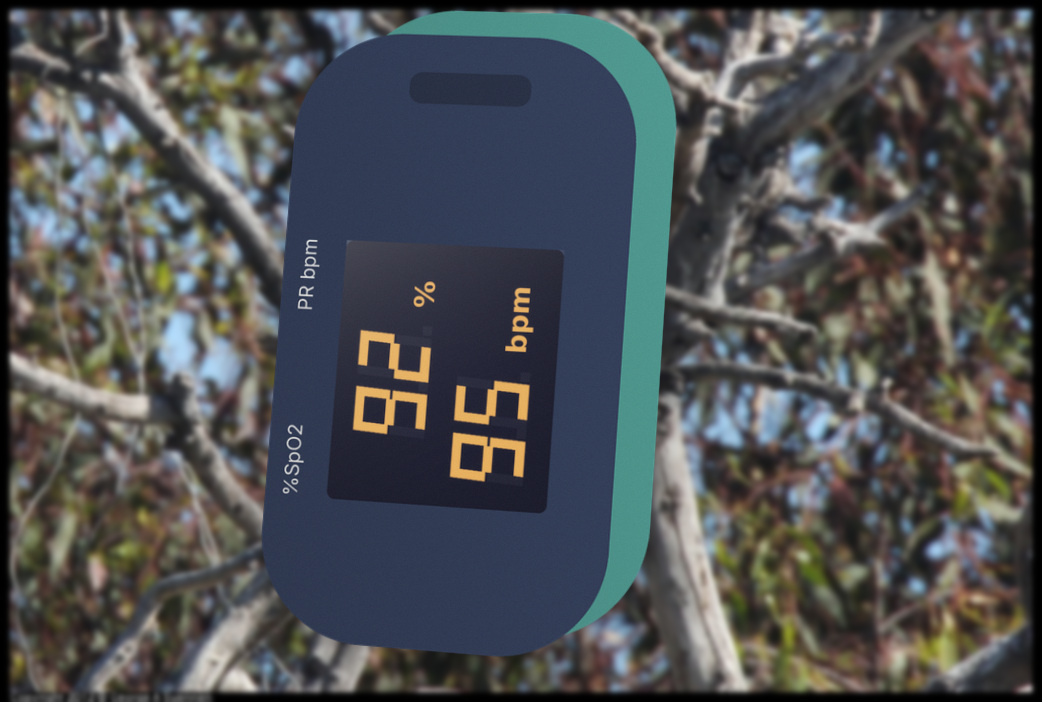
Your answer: 95 bpm
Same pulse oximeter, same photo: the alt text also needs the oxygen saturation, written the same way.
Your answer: 92 %
